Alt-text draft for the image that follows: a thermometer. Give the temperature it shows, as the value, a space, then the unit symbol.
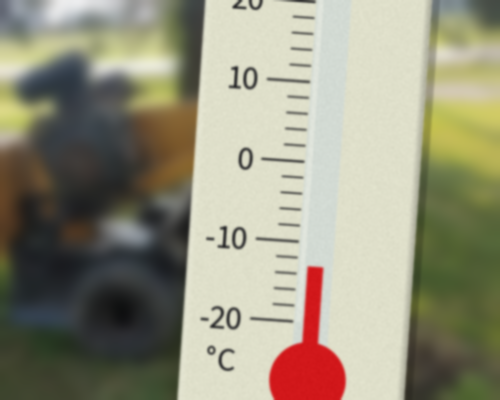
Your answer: -13 °C
